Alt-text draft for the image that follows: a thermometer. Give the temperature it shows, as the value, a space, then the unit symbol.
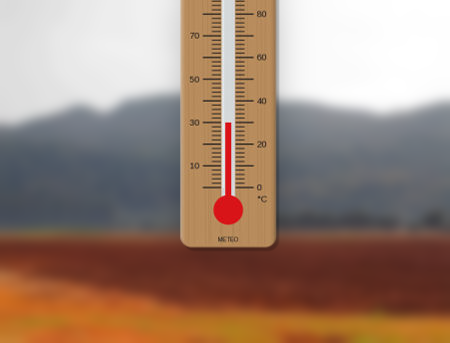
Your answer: 30 °C
